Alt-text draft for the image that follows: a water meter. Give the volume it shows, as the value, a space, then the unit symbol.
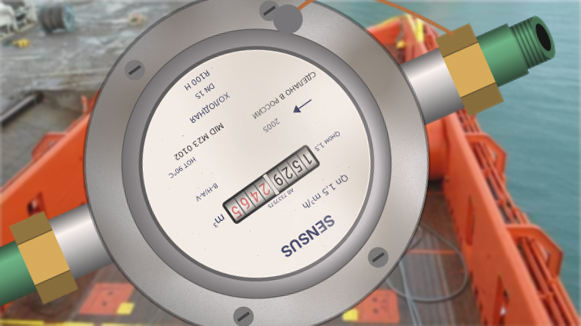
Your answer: 1529.2465 m³
